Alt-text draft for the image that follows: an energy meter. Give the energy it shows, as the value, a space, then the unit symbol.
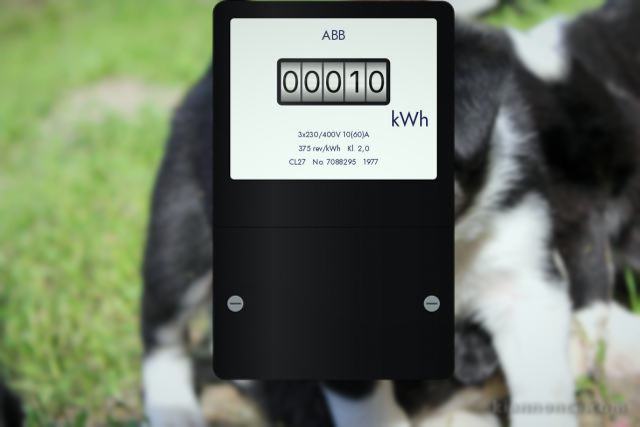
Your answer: 10 kWh
